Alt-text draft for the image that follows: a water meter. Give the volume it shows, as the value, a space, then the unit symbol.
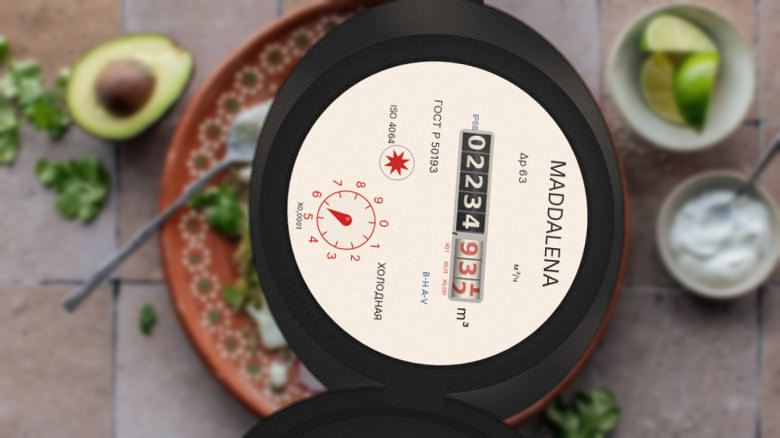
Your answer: 2234.9315 m³
